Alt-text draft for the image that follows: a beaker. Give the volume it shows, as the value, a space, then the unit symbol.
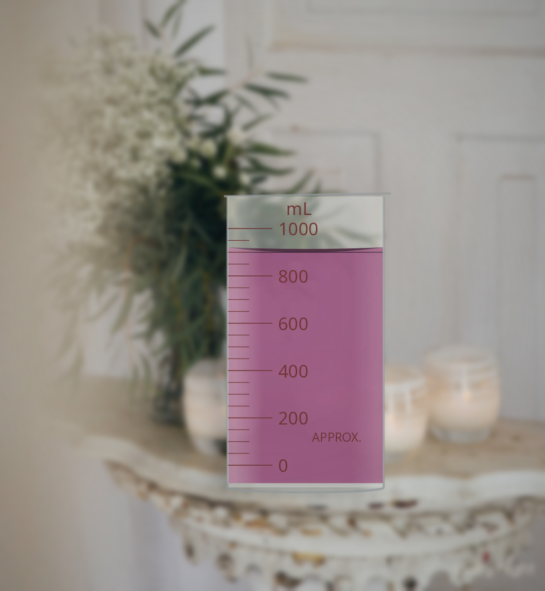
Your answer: 900 mL
